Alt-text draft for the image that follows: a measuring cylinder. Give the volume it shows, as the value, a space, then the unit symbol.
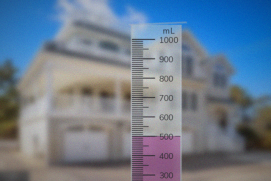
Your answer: 500 mL
